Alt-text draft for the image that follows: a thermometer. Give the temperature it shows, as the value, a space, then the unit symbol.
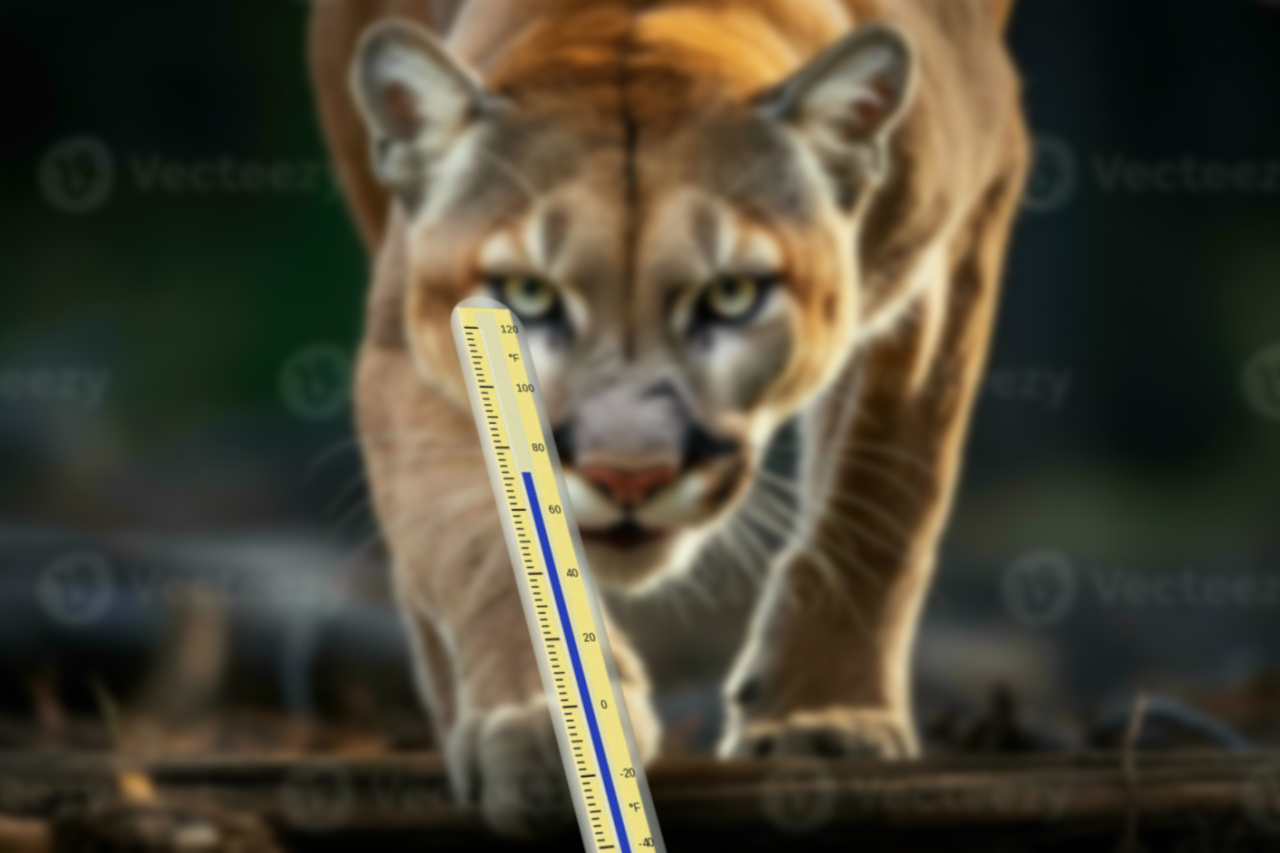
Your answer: 72 °F
